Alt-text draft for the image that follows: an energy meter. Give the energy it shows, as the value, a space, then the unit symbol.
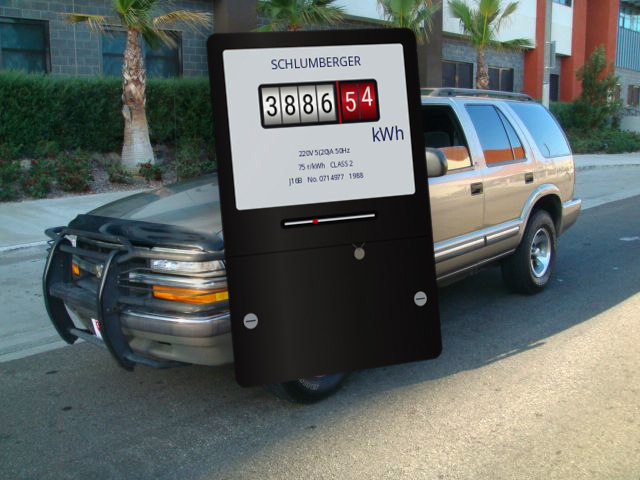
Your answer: 3886.54 kWh
